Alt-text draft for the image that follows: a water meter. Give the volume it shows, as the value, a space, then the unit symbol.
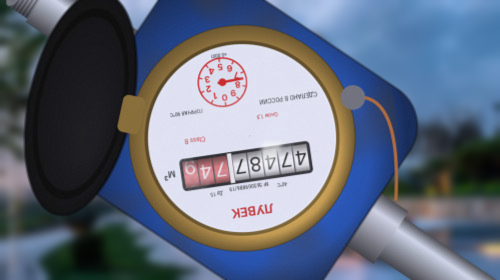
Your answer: 47487.7487 m³
